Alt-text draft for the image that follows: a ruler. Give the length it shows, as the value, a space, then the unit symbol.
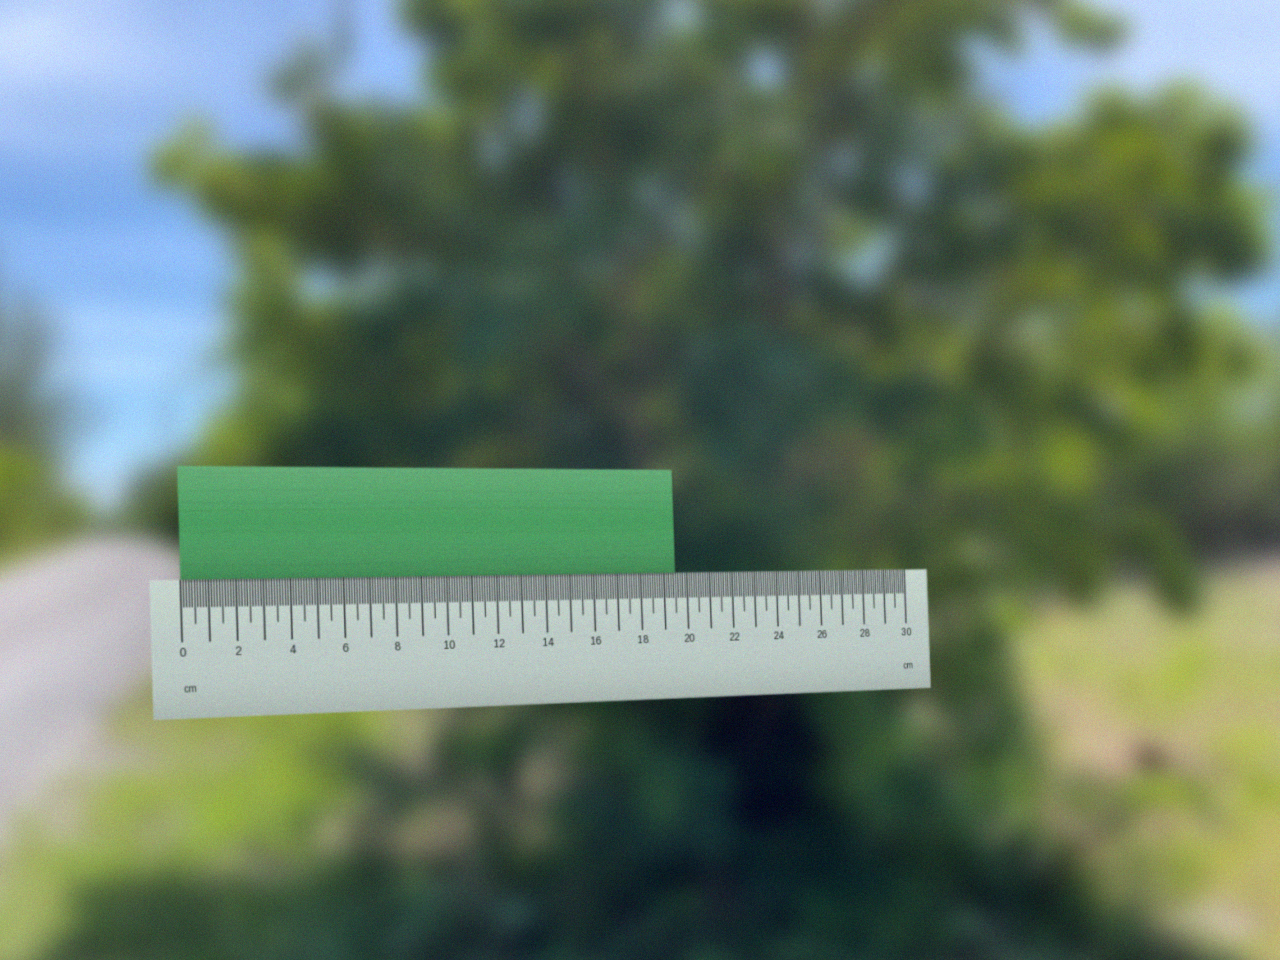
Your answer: 19.5 cm
